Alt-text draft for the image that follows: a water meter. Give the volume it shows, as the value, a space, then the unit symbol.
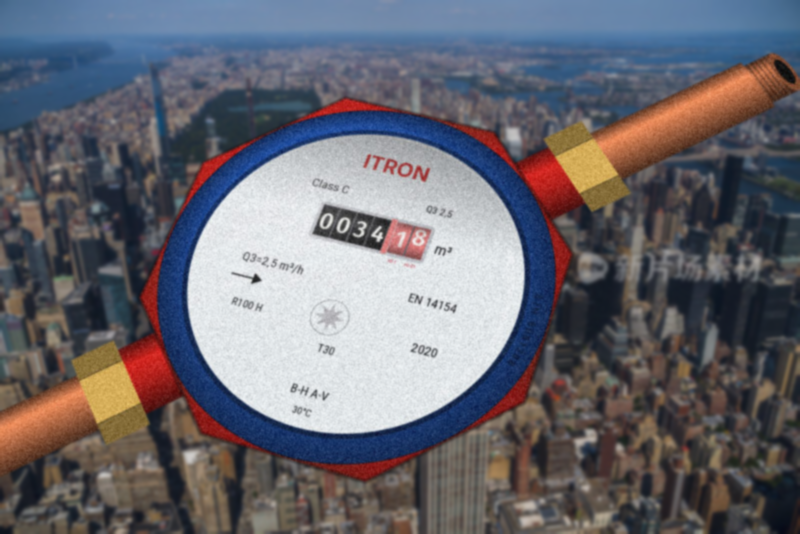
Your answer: 34.18 m³
